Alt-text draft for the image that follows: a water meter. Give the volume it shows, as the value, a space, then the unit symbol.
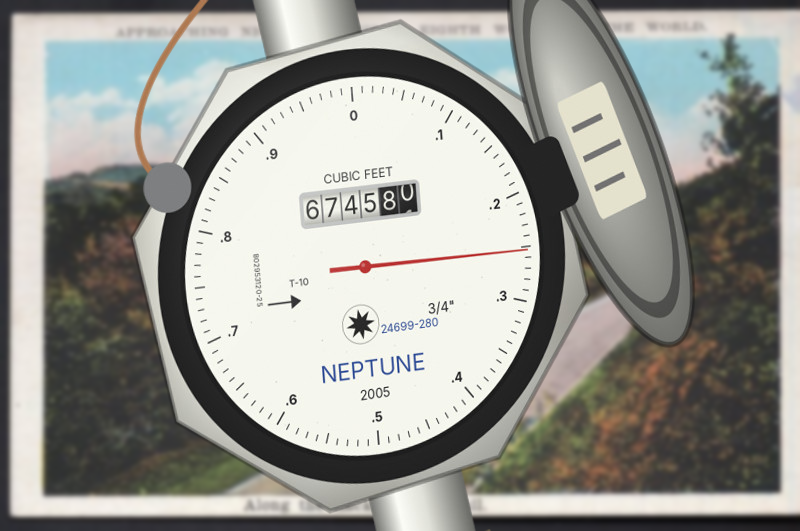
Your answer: 674580.25 ft³
